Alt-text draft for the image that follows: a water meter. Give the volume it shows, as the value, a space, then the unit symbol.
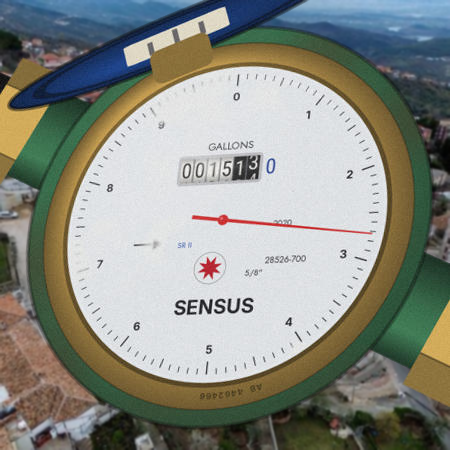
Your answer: 15132.7 gal
